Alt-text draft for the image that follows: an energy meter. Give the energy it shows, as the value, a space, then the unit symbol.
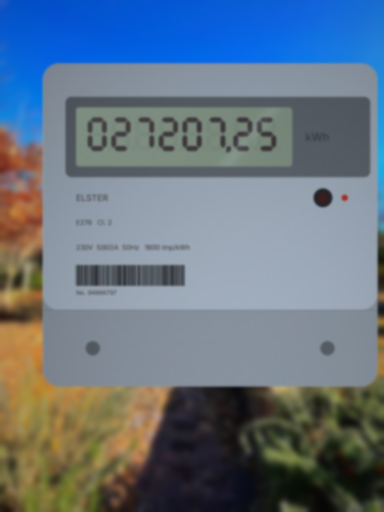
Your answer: 27207.25 kWh
